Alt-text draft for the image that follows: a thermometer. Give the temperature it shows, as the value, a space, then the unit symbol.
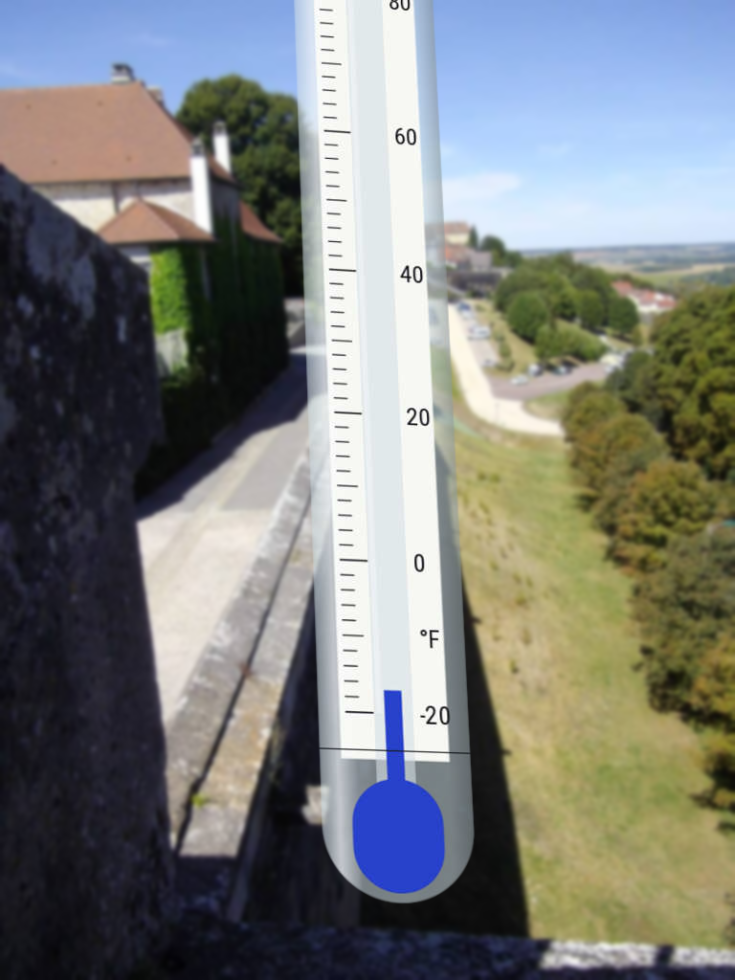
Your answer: -17 °F
